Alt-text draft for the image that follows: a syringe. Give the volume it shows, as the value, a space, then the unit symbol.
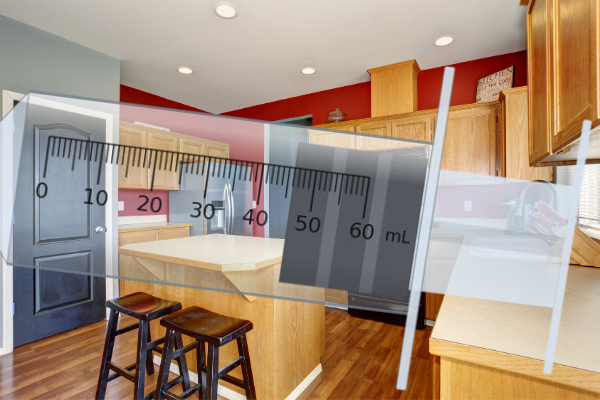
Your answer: 46 mL
